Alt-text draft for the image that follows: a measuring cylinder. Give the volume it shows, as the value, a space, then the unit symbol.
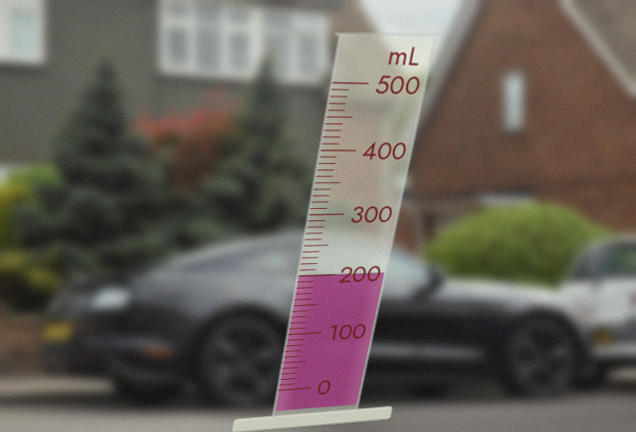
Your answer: 200 mL
